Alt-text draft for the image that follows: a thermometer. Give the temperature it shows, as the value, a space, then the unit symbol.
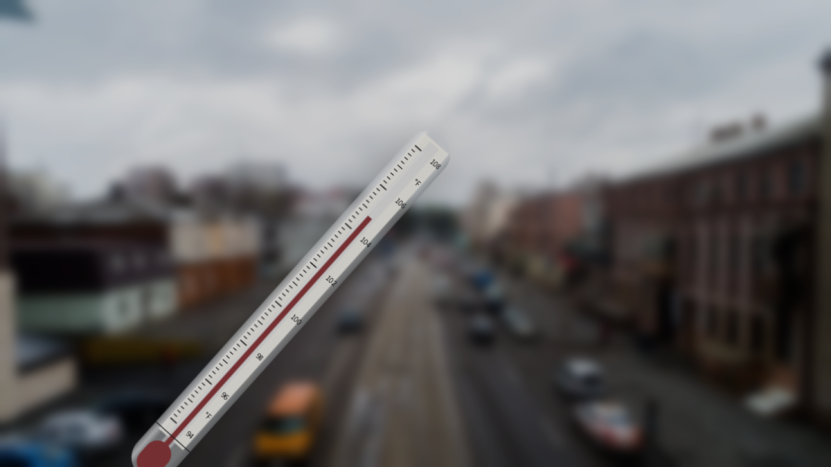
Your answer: 104.8 °F
